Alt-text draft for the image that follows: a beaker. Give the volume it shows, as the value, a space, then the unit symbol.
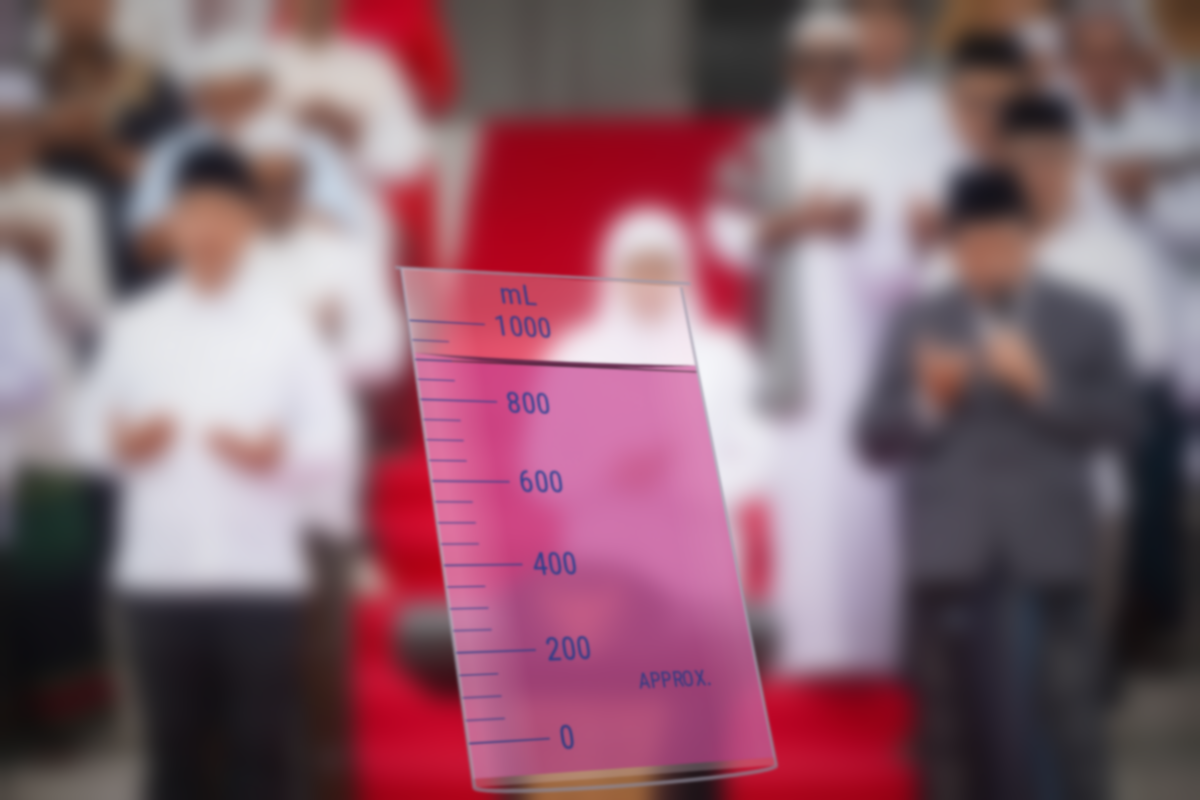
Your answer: 900 mL
